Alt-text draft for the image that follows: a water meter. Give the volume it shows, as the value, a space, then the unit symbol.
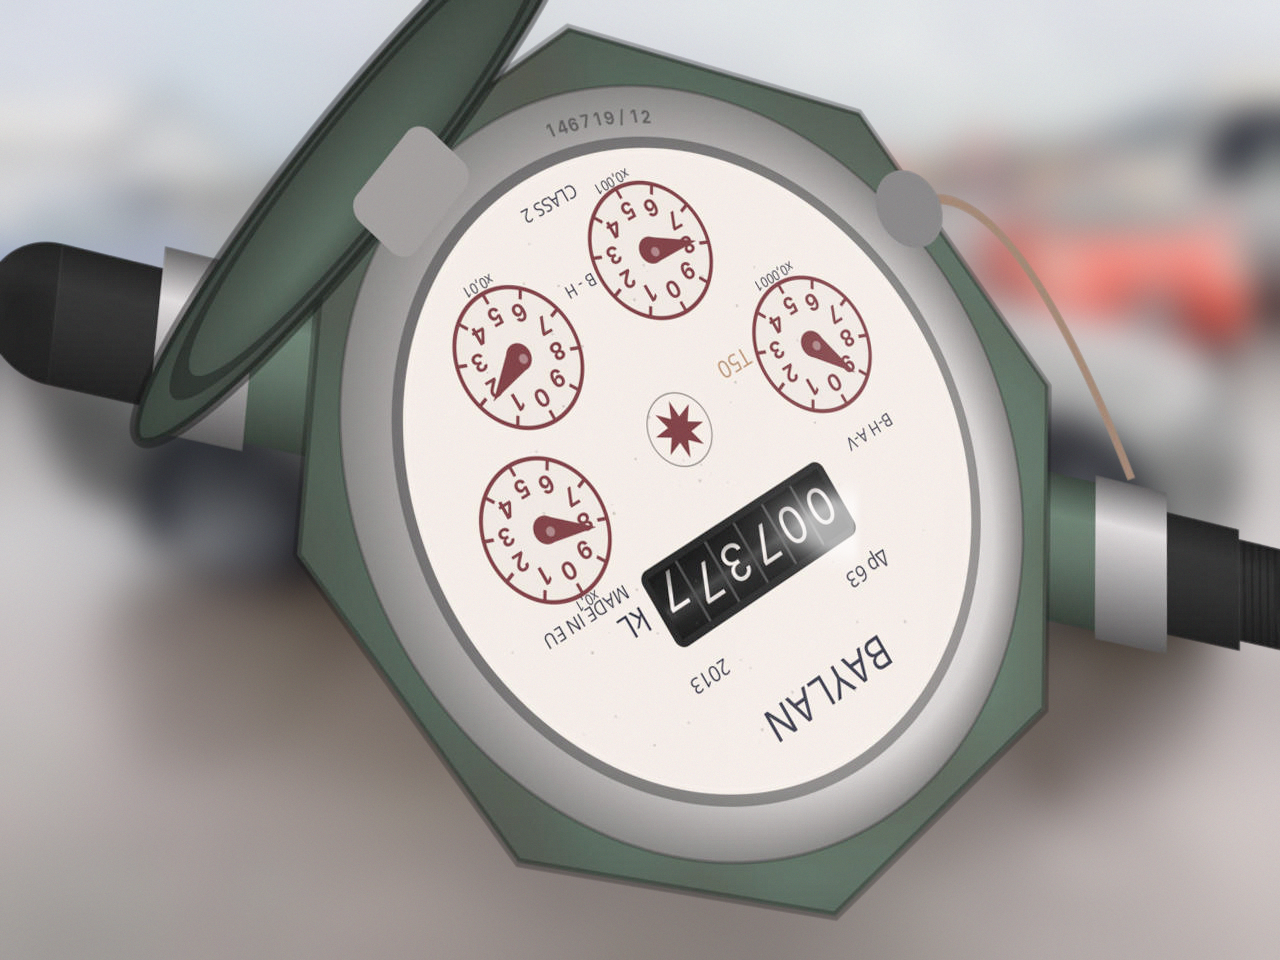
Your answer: 7376.8179 kL
